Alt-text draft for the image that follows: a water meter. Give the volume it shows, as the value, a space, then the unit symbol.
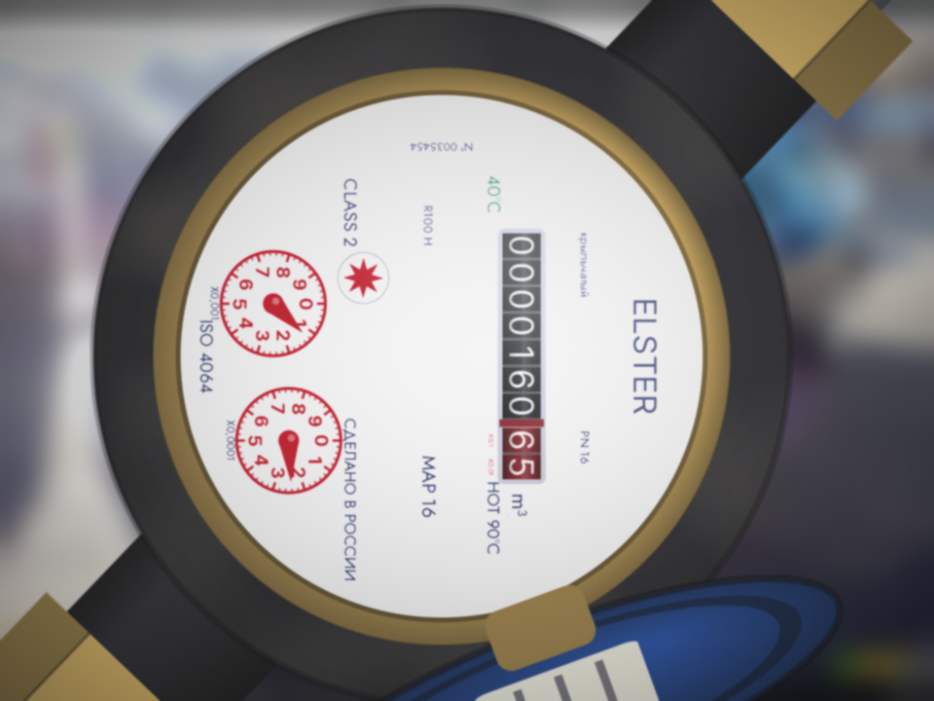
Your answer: 160.6512 m³
